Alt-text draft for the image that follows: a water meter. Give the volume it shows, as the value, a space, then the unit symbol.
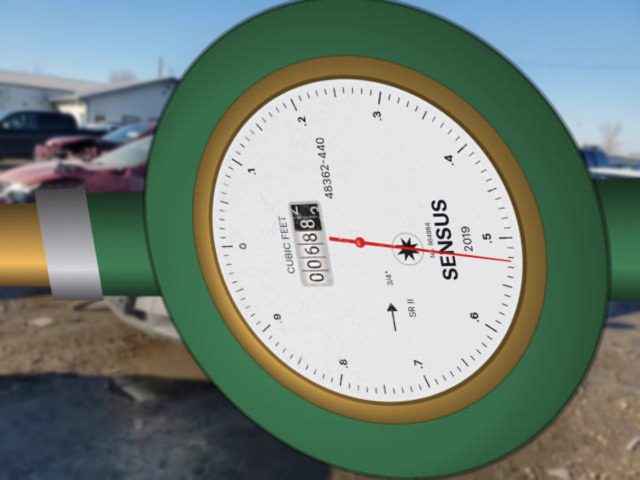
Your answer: 6882.52 ft³
